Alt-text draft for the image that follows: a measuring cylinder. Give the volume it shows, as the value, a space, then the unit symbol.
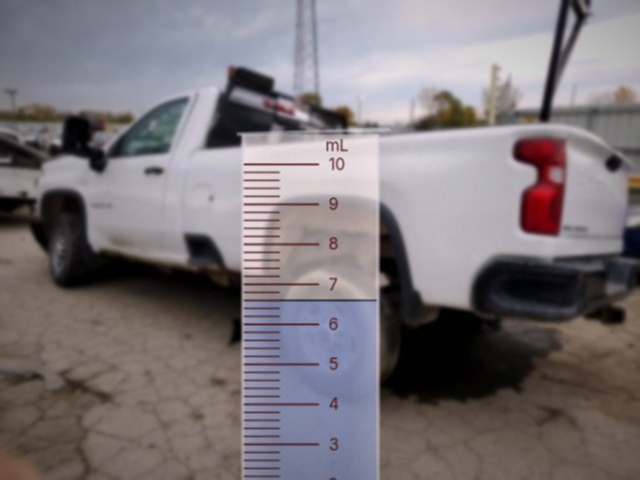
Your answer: 6.6 mL
